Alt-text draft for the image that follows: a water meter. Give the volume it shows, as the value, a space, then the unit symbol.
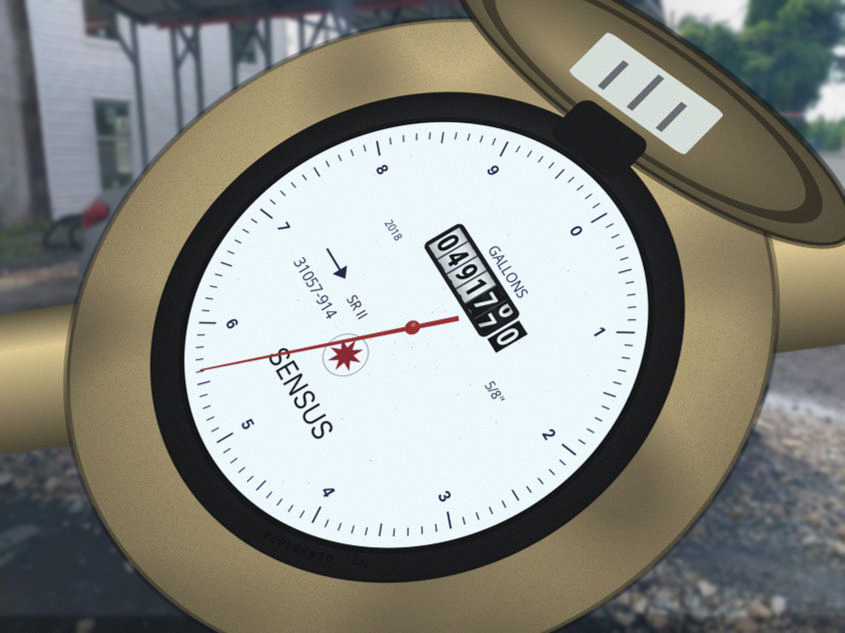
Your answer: 491765.6 gal
